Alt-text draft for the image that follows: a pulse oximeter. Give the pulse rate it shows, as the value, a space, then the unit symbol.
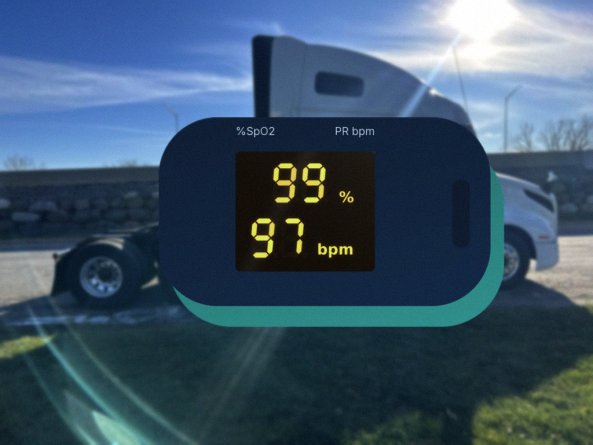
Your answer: 97 bpm
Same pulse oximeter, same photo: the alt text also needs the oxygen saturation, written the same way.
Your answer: 99 %
